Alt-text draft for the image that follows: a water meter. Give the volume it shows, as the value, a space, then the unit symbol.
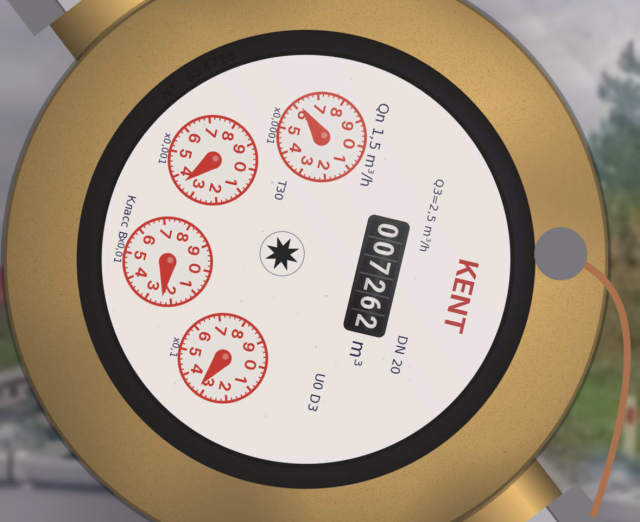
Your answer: 7262.3236 m³
